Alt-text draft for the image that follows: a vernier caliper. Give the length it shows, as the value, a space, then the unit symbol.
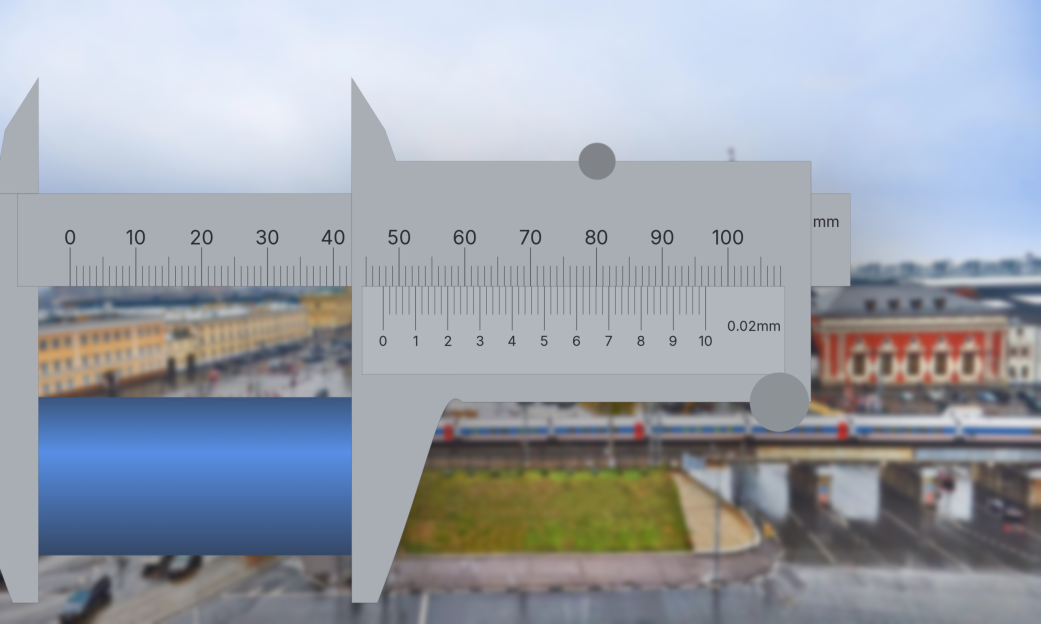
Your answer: 47.6 mm
